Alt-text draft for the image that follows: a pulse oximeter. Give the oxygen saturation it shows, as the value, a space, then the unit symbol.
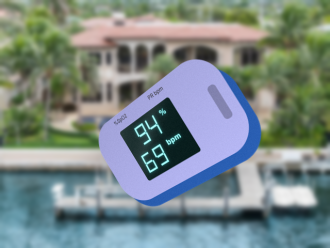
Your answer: 94 %
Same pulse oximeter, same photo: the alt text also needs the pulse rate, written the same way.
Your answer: 69 bpm
